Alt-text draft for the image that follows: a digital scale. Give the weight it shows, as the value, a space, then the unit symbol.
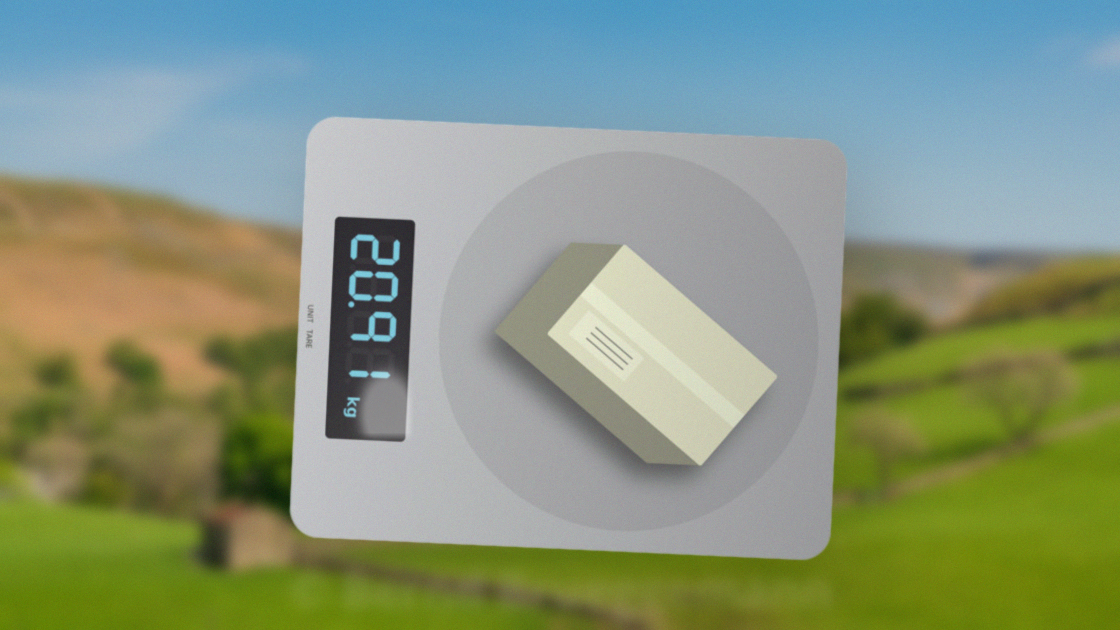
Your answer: 20.91 kg
